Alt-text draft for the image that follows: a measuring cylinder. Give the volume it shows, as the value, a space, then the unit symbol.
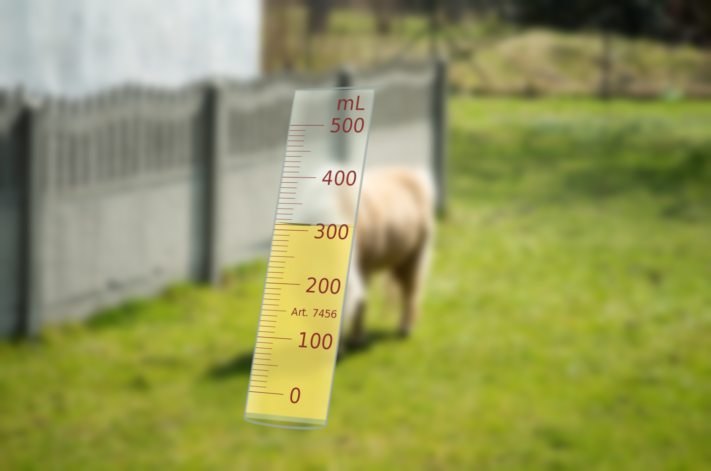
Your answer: 310 mL
